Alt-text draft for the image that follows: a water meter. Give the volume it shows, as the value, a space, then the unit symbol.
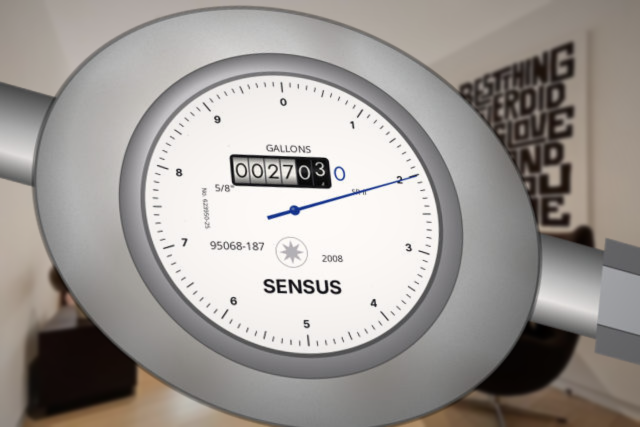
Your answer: 27032.0 gal
